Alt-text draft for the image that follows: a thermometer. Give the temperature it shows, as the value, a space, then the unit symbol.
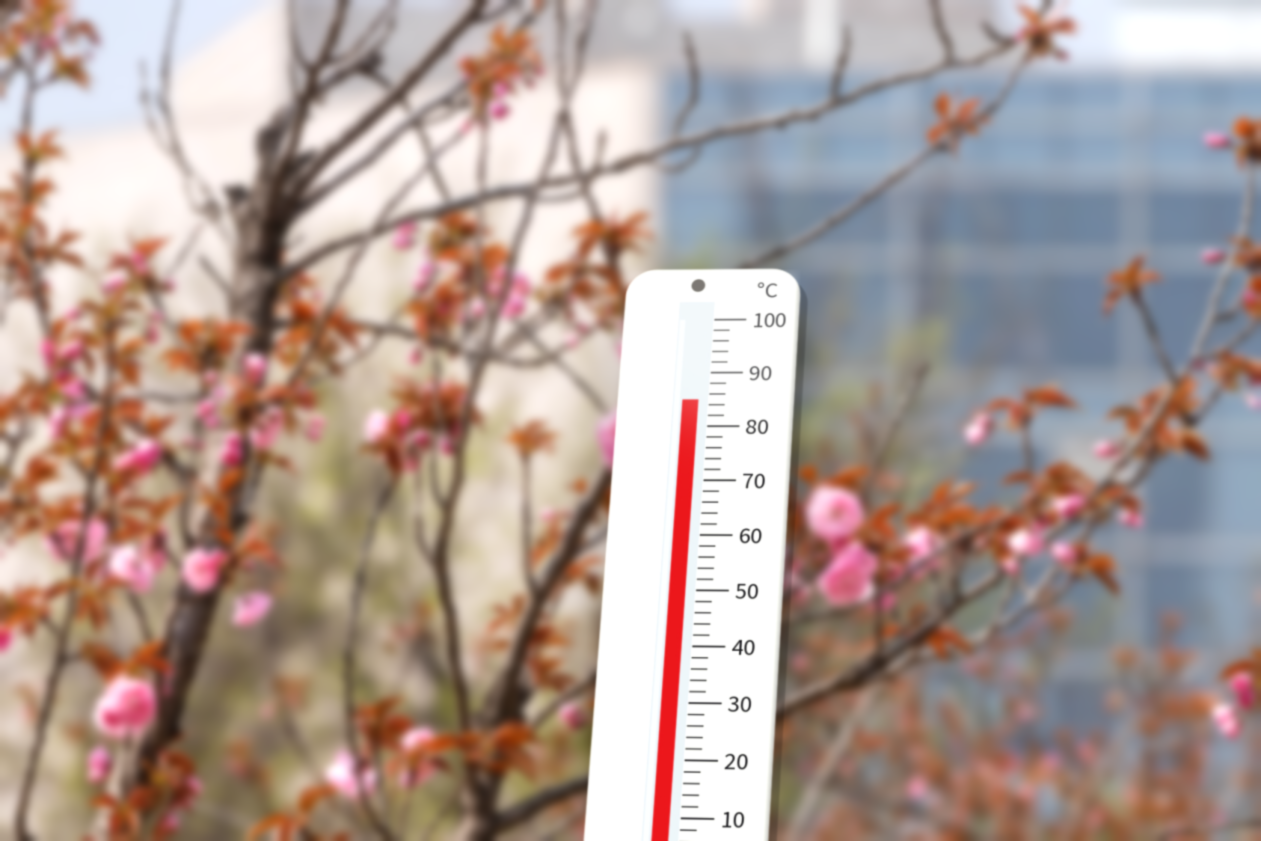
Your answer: 85 °C
